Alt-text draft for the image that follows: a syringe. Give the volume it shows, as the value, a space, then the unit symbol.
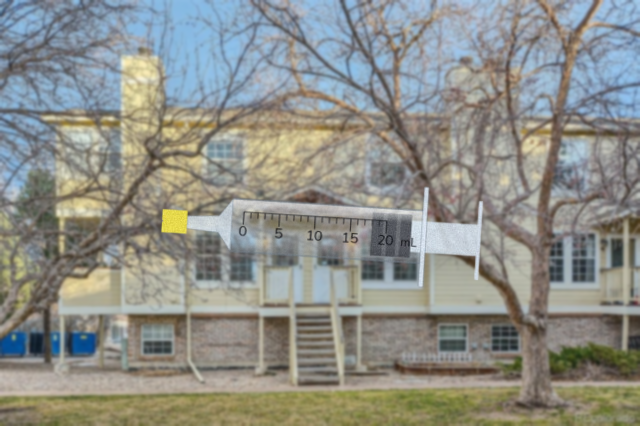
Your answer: 18 mL
